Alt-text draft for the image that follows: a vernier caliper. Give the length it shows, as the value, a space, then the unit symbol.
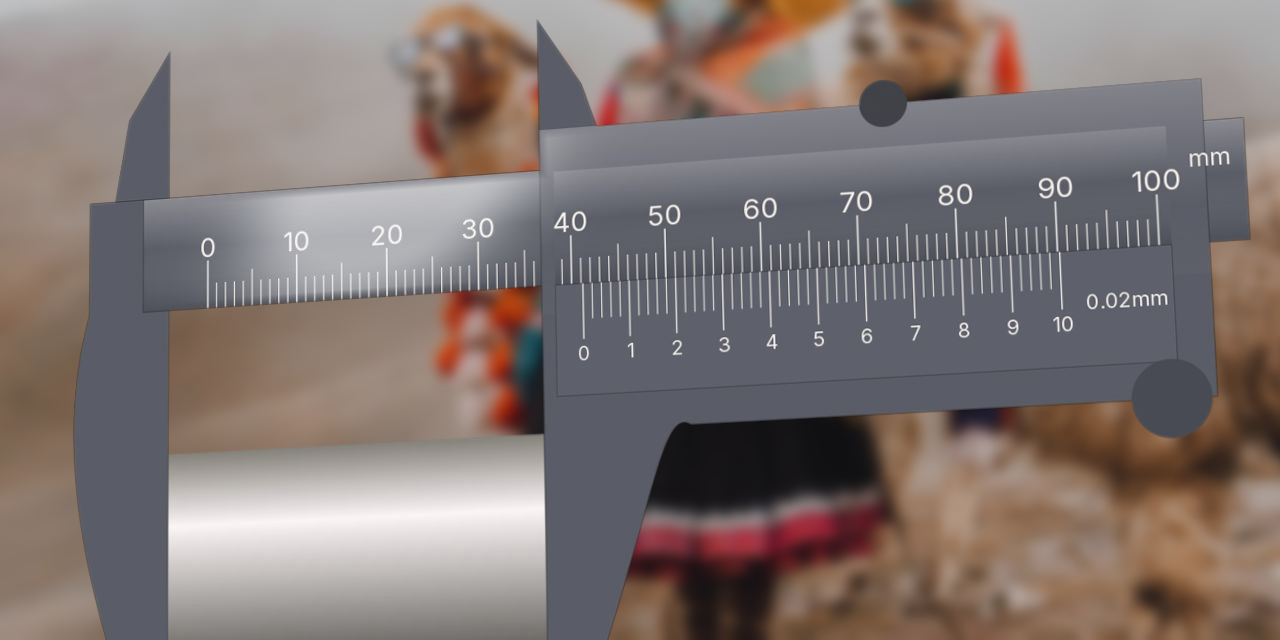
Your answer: 41.2 mm
